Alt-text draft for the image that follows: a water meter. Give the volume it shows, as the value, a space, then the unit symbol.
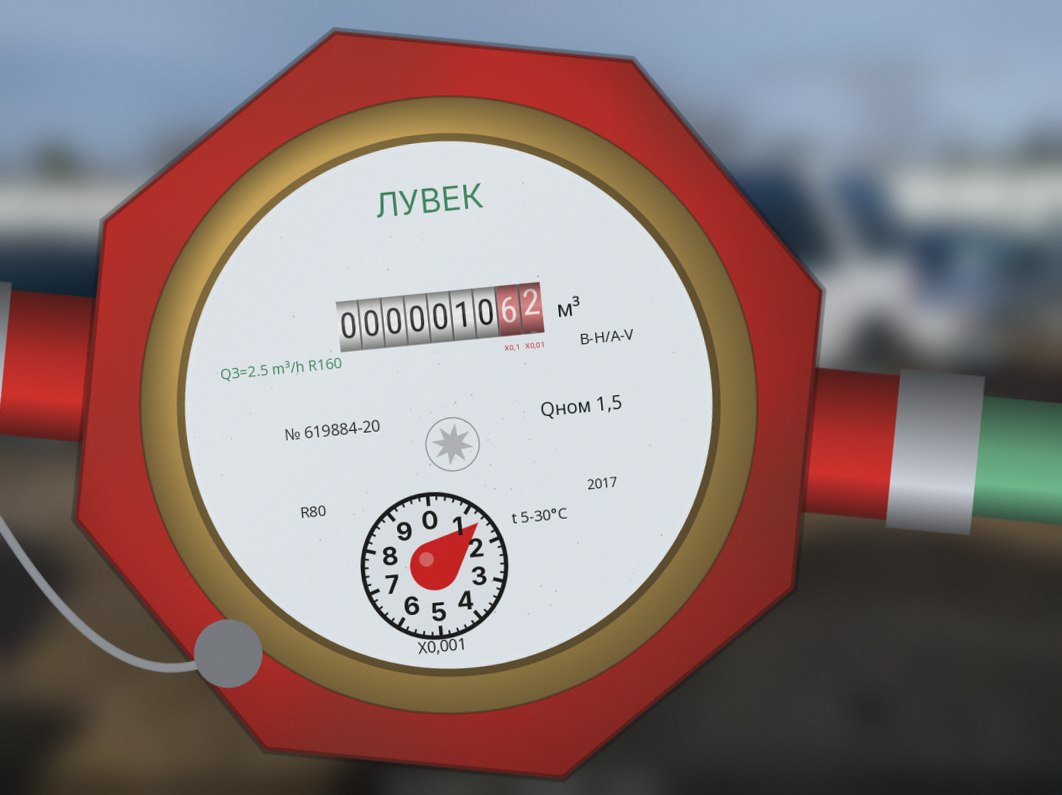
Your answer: 10.621 m³
